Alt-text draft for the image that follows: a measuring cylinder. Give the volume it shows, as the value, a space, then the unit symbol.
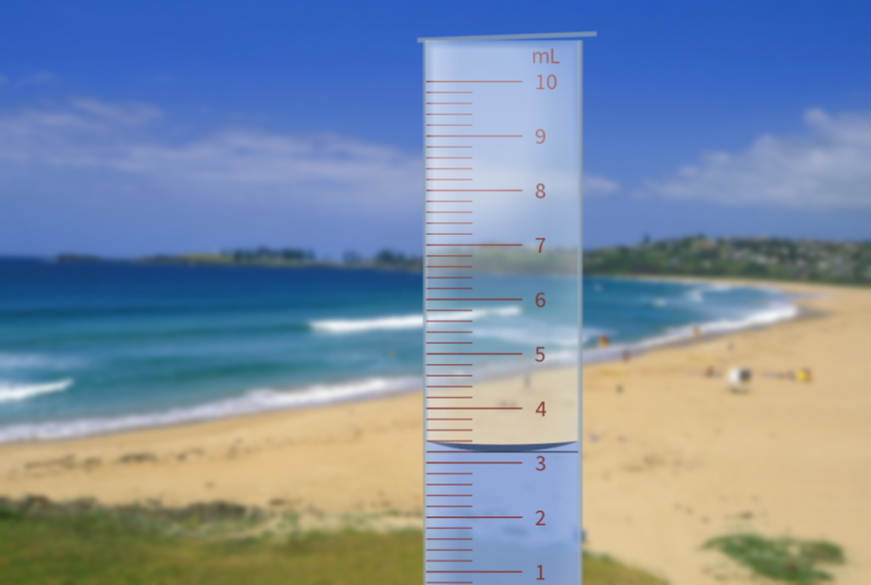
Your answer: 3.2 mL
